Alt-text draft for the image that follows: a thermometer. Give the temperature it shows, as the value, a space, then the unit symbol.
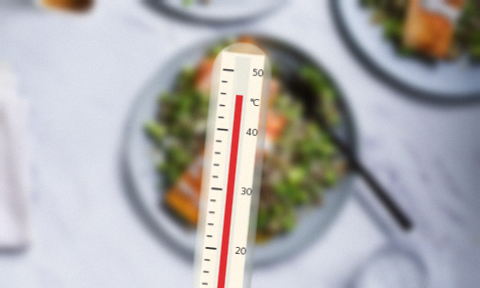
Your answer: 46 °C
